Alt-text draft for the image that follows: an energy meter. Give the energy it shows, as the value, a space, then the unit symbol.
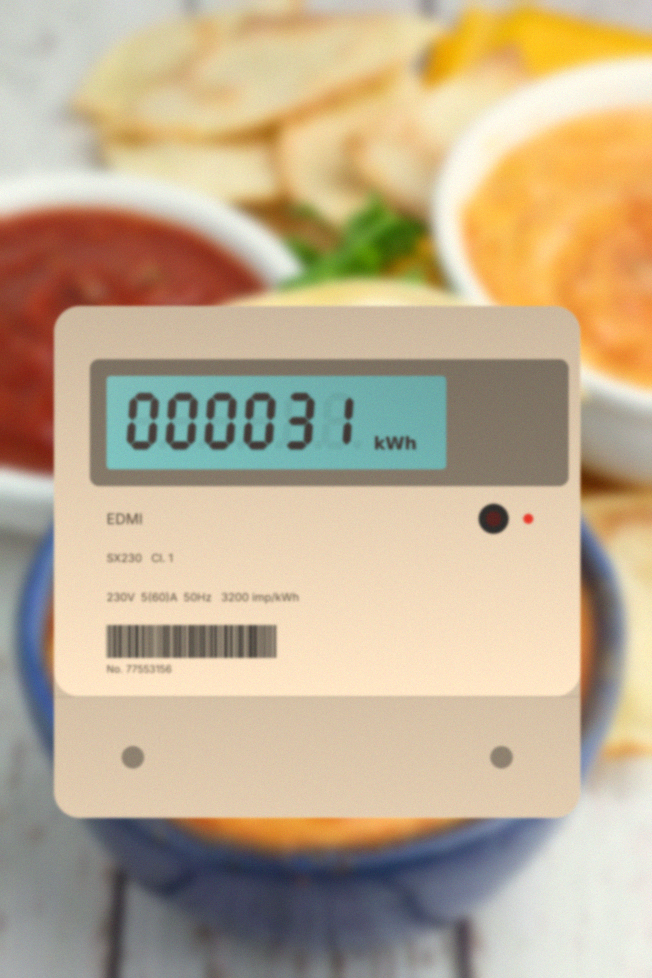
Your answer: 31 kWh
